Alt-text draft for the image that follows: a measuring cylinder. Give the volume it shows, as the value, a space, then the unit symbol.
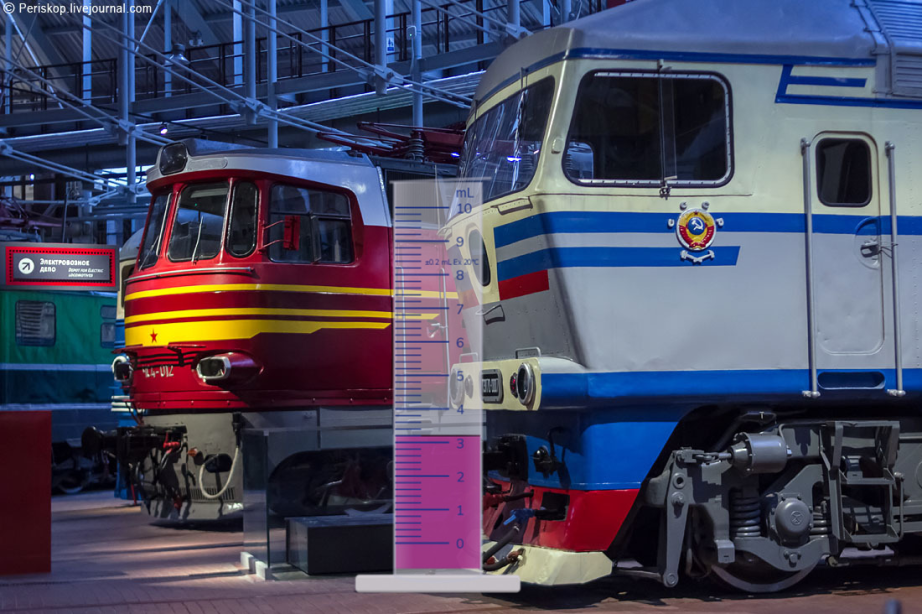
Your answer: 3.2 mL
